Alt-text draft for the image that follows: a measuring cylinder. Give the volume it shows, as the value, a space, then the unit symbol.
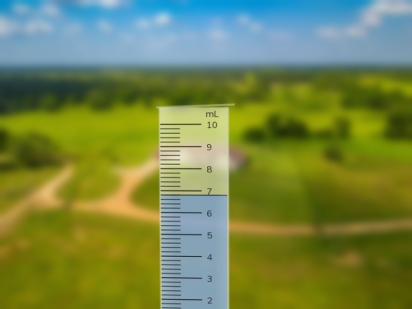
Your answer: 6.8 mL
